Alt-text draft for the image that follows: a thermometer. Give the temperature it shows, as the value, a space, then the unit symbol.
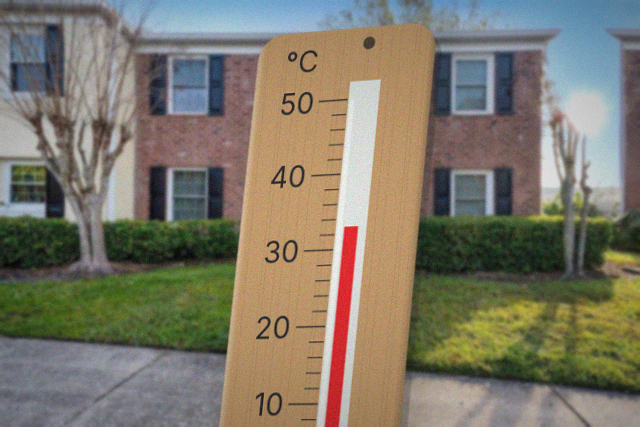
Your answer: 33 °C
